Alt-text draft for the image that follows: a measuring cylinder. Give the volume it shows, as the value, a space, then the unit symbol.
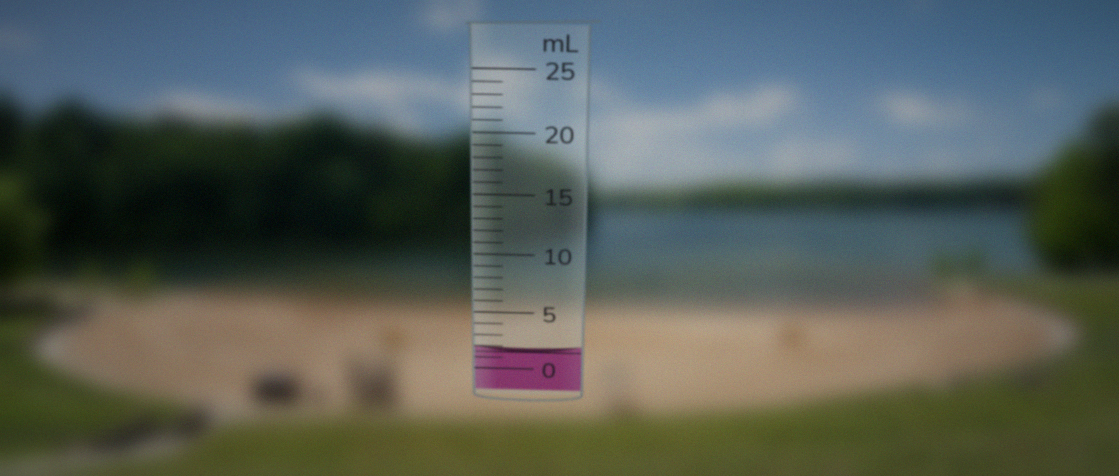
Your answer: 1.5 mL
